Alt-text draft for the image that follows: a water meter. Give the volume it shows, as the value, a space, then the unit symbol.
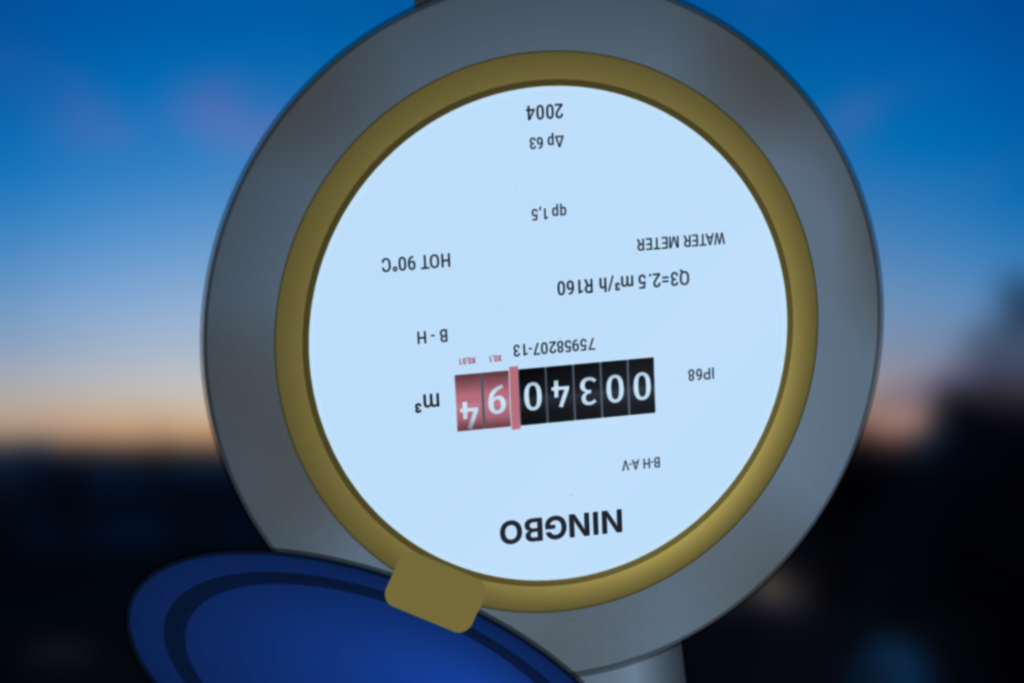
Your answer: 340.94 m³
